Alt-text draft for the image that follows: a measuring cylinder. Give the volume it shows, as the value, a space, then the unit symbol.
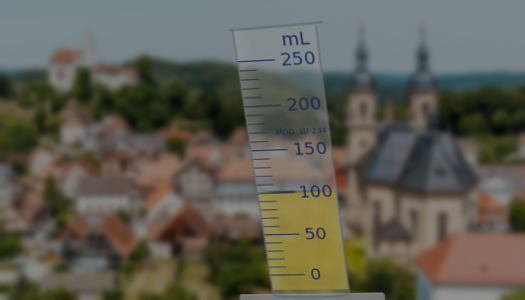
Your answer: 100 mL
